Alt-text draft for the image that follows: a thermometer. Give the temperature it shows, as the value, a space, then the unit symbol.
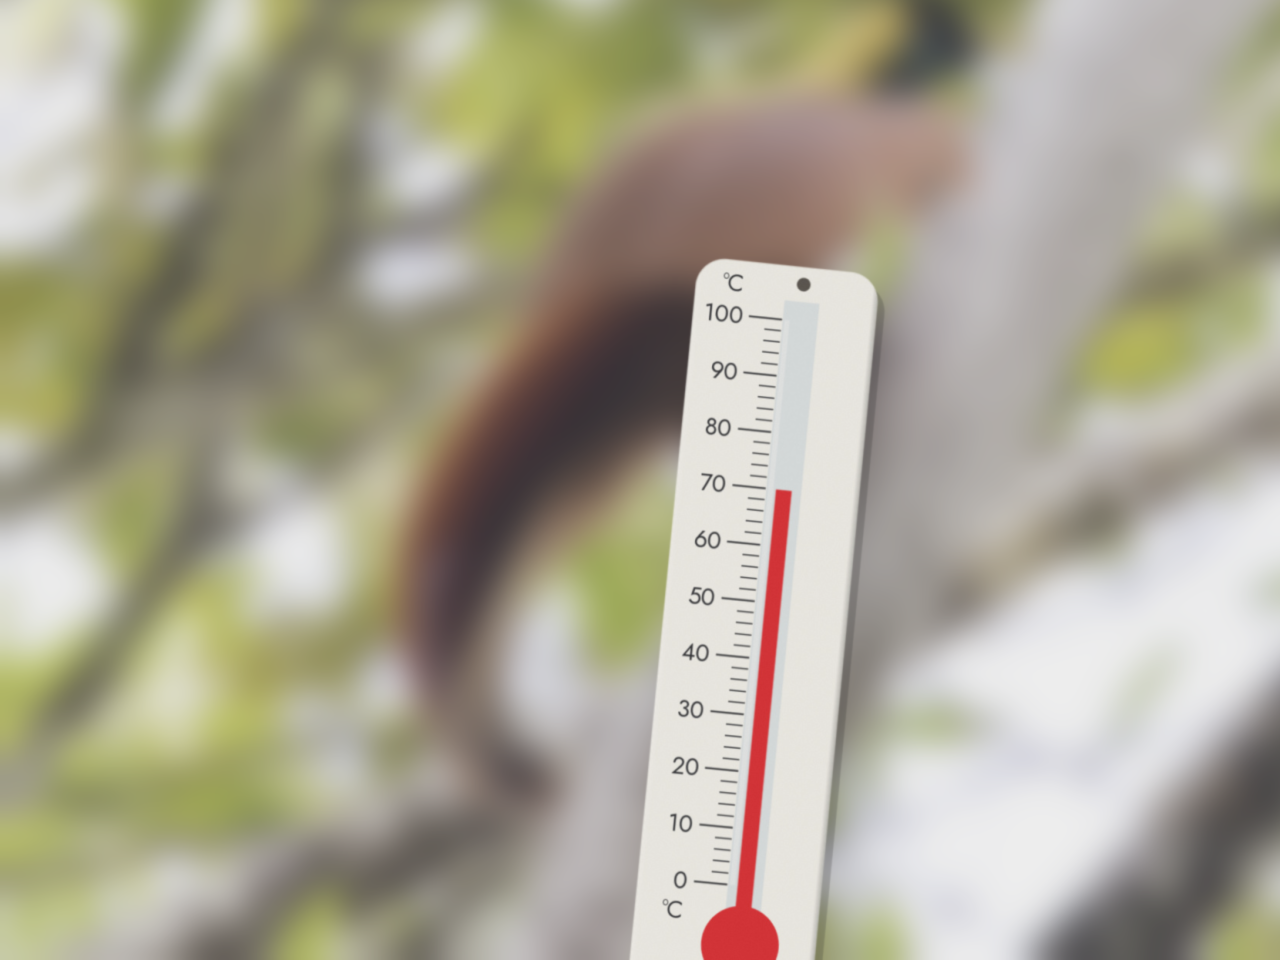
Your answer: 70 °C
